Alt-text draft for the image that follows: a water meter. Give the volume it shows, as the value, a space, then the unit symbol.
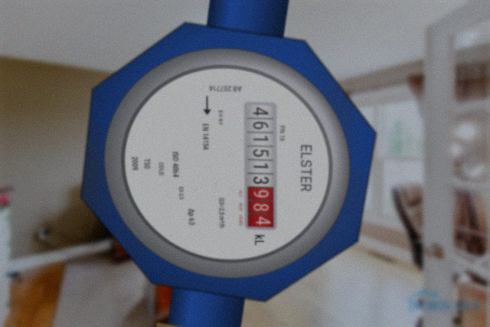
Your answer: 461513.984 kL
